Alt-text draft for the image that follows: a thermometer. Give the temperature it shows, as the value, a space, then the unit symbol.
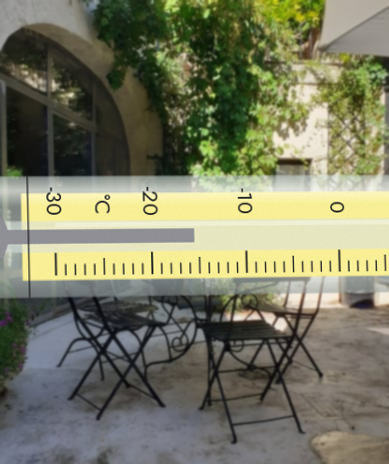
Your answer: -15.5 °C
